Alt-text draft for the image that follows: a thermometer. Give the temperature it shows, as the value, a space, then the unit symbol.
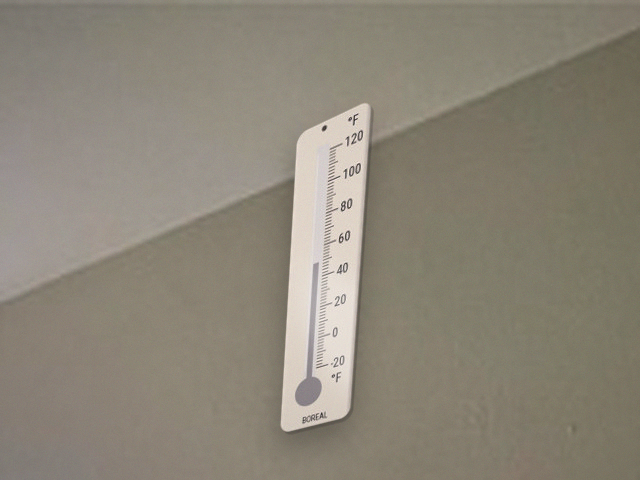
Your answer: 50 °F
